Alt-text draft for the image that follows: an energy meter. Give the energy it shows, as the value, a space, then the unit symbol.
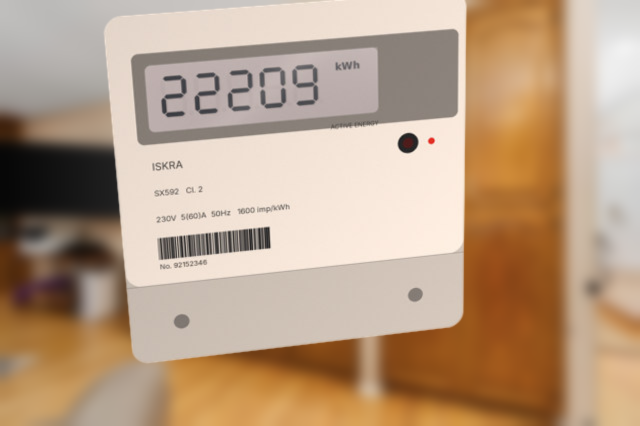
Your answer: 22209 kWh
